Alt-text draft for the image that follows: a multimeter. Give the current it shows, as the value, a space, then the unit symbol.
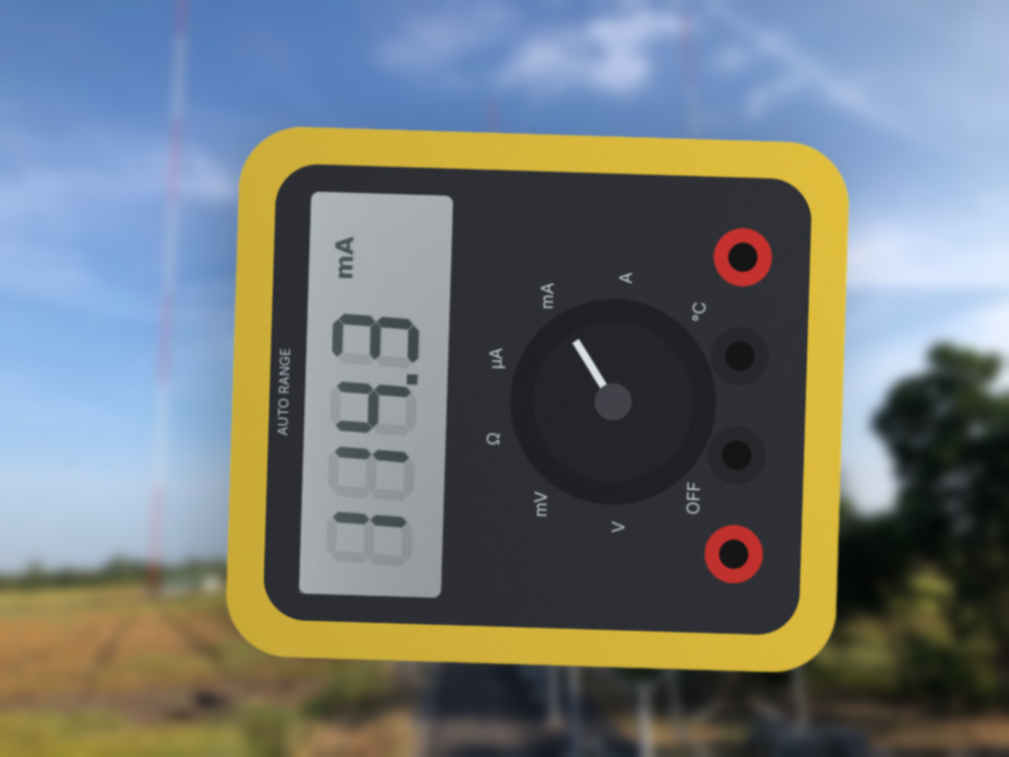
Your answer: 114.3 mA
